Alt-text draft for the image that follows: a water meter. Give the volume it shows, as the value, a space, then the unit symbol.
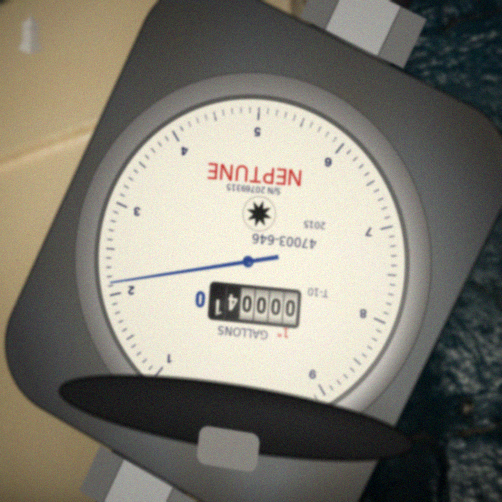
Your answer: 412.1 gal
